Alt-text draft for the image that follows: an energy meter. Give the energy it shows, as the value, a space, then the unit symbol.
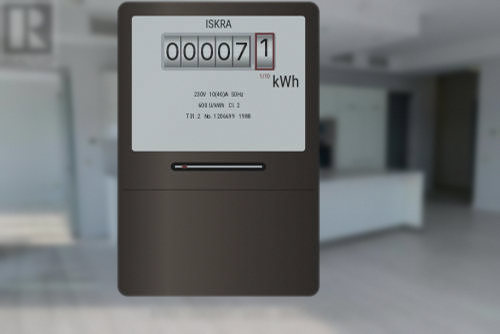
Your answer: 7.1 kWh
